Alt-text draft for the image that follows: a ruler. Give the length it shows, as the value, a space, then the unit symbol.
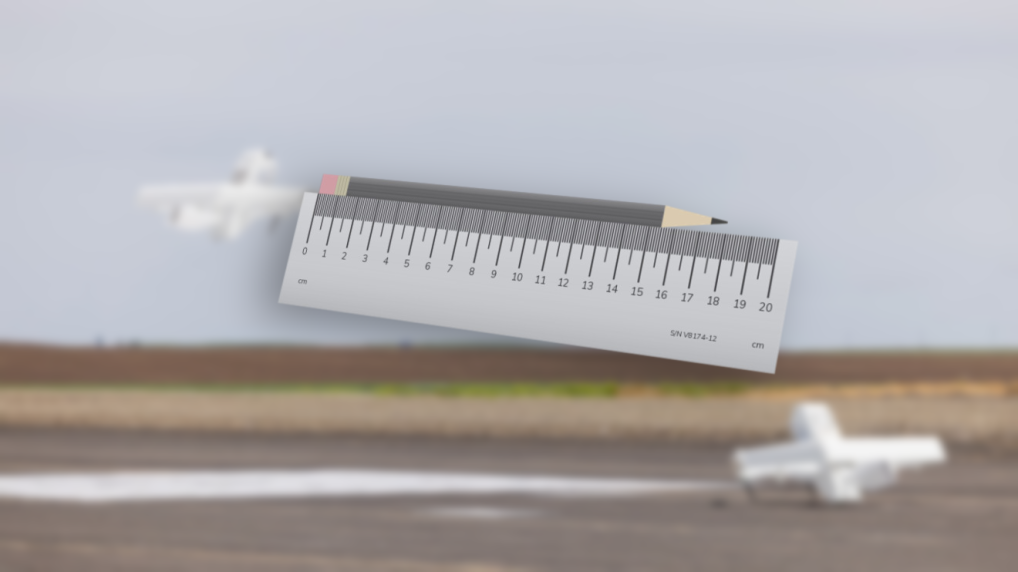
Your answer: 18 cm
